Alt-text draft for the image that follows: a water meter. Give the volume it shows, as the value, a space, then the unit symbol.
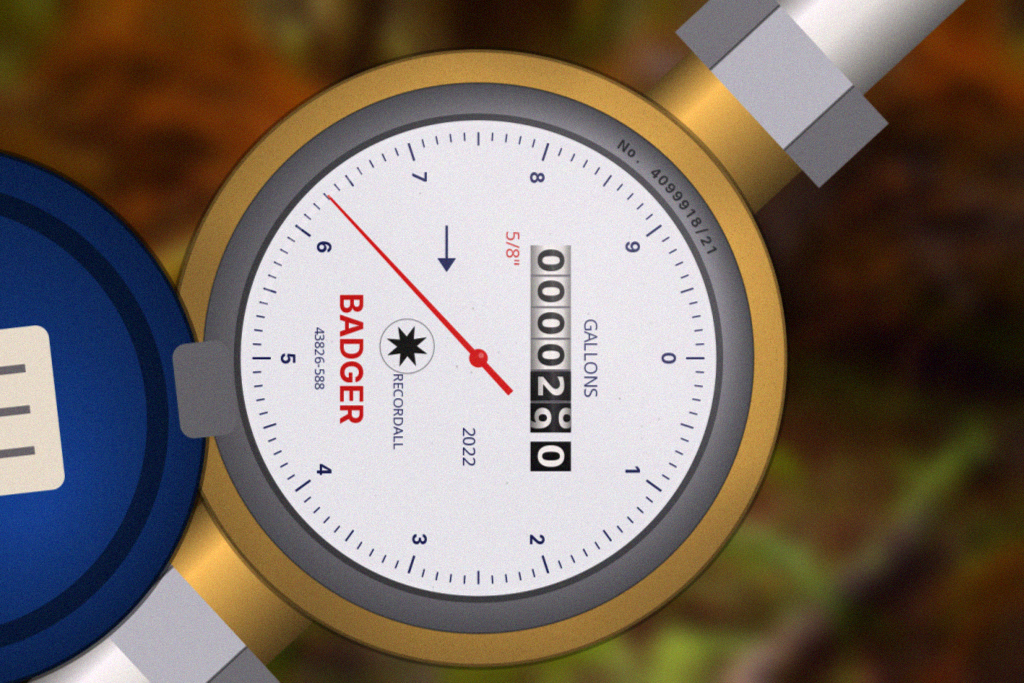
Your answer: 286.3 gal
